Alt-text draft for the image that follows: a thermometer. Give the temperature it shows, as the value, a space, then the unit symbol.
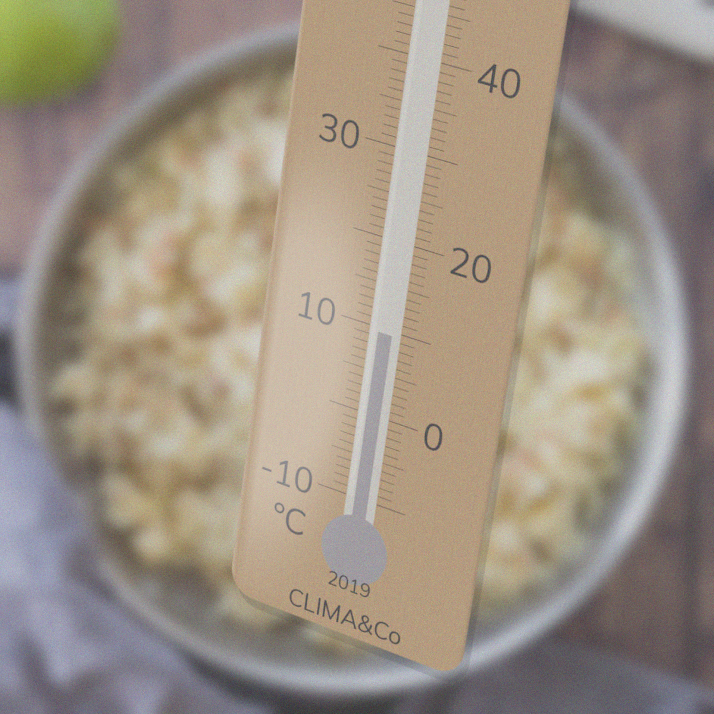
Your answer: 9.5 °C
